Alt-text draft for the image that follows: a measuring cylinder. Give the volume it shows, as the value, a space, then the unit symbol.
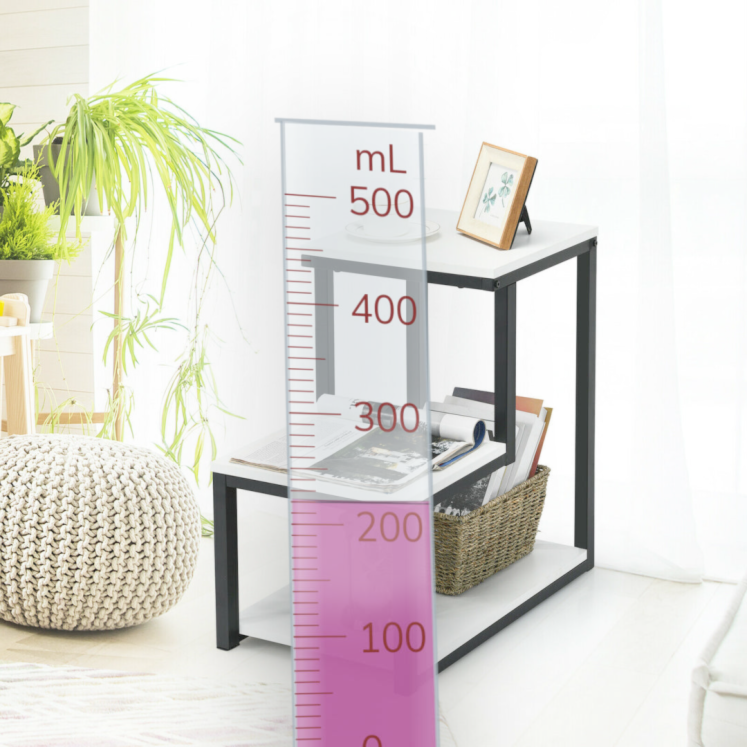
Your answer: 220 mL
